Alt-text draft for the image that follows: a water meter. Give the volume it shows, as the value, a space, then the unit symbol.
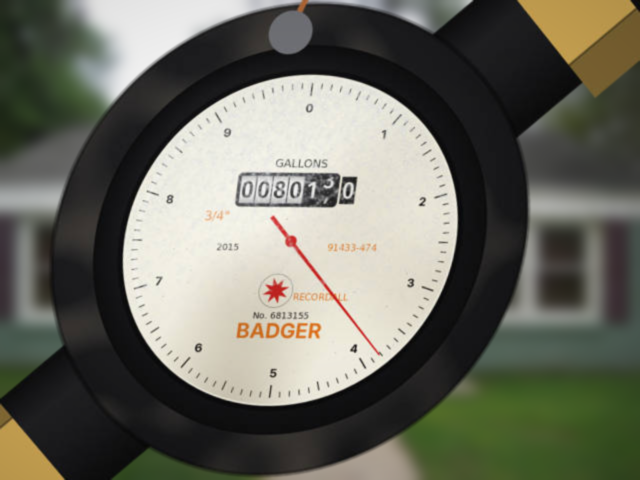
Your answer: 80133.8 gal
